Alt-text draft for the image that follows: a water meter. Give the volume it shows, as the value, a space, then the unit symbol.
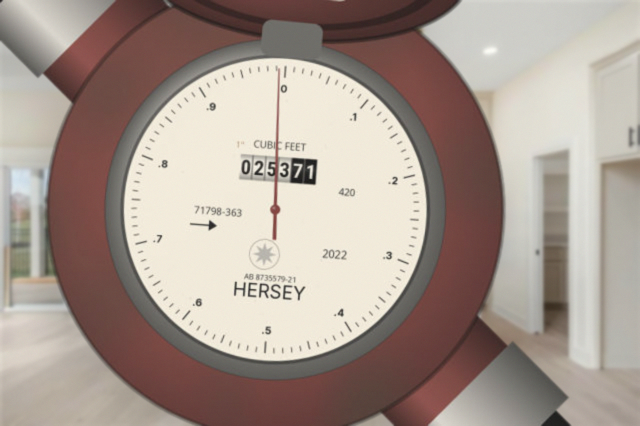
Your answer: 25370.99 ft³
